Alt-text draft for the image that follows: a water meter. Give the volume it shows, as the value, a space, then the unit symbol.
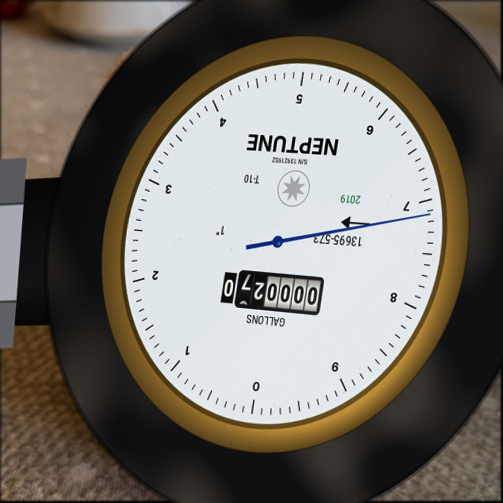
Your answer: 267.1 gal
